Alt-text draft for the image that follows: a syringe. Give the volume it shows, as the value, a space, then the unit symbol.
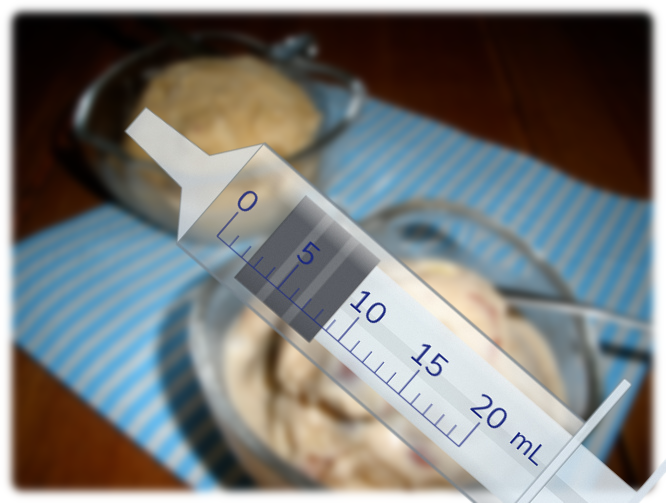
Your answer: 2.5 mL
